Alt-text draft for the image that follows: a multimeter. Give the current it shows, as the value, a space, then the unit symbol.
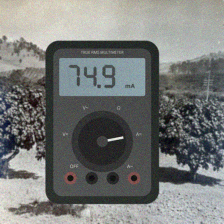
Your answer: 74.9 mA
